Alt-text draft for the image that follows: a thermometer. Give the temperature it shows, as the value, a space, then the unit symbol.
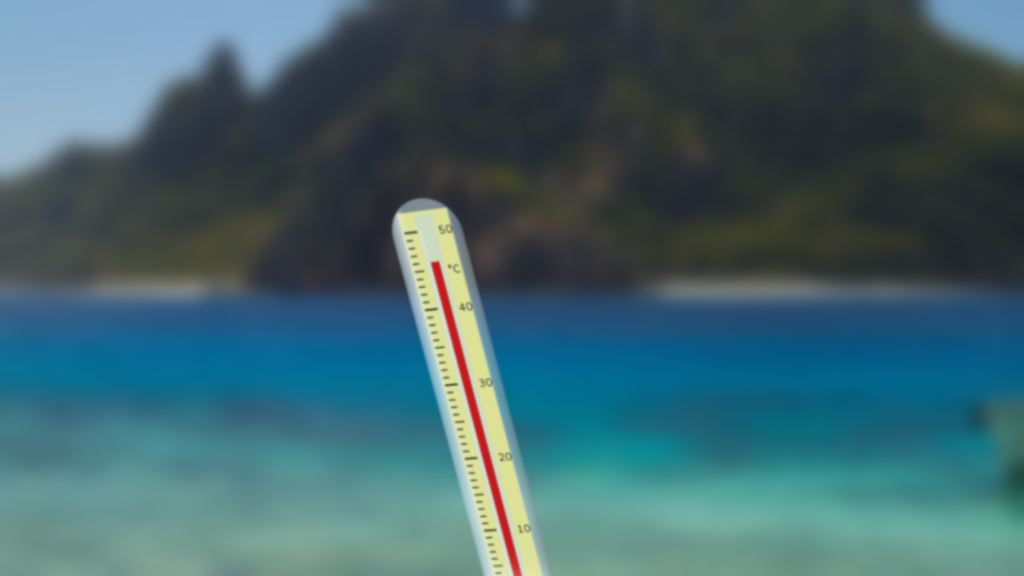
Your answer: 46 °C
